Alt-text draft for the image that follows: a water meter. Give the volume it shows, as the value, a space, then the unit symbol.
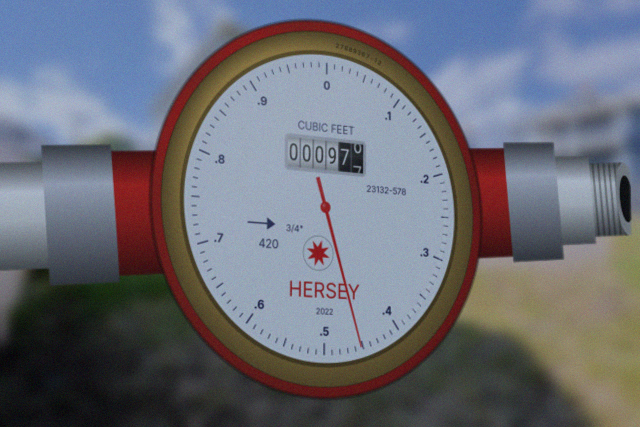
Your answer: 976.45 ft³
